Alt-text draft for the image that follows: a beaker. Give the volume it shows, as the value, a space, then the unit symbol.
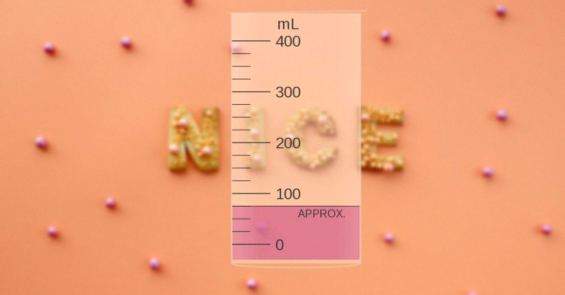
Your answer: 75 mL
